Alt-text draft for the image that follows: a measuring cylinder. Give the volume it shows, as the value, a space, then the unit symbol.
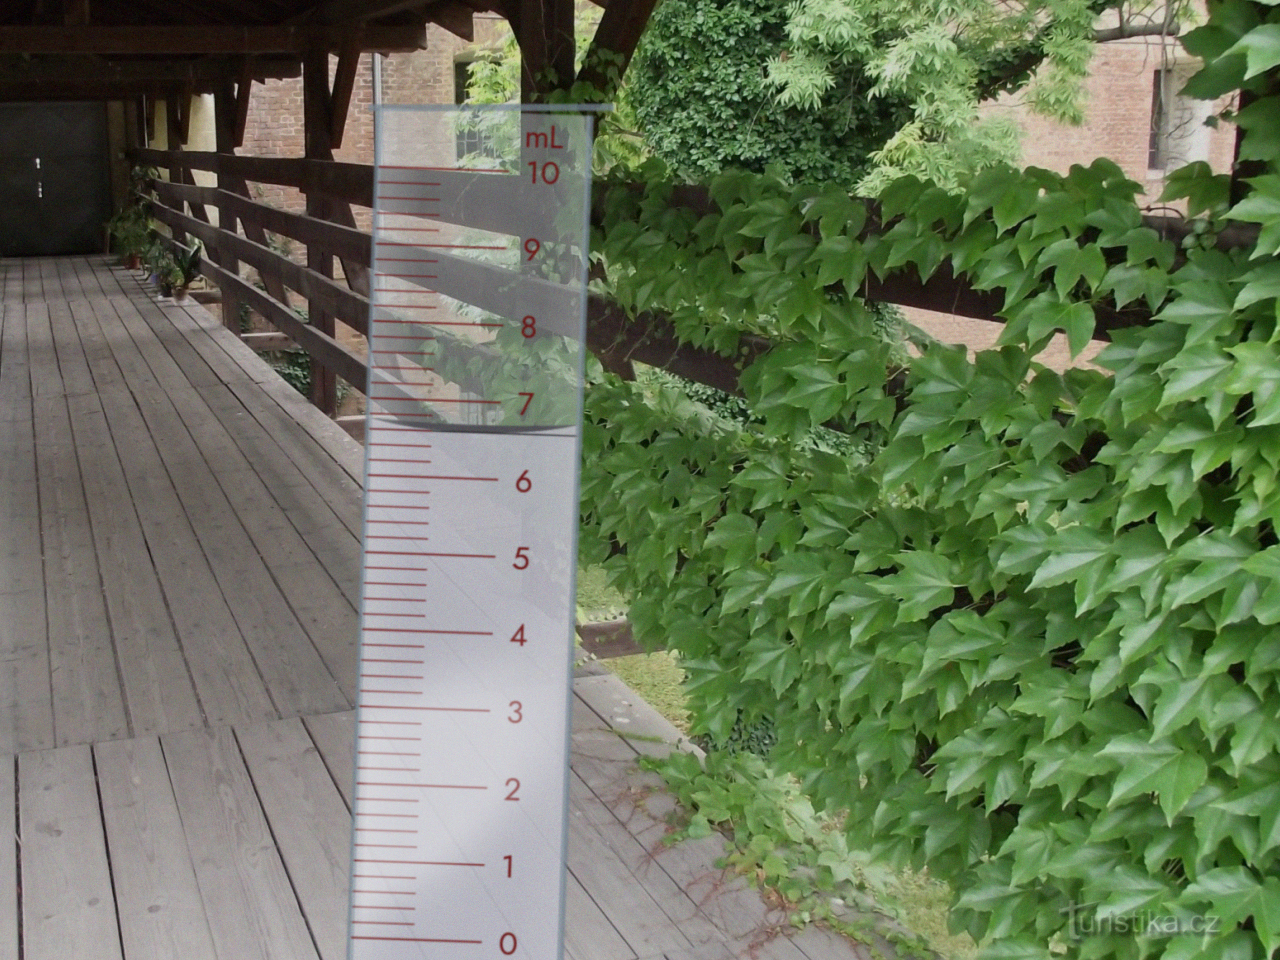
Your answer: 6.6 mL
